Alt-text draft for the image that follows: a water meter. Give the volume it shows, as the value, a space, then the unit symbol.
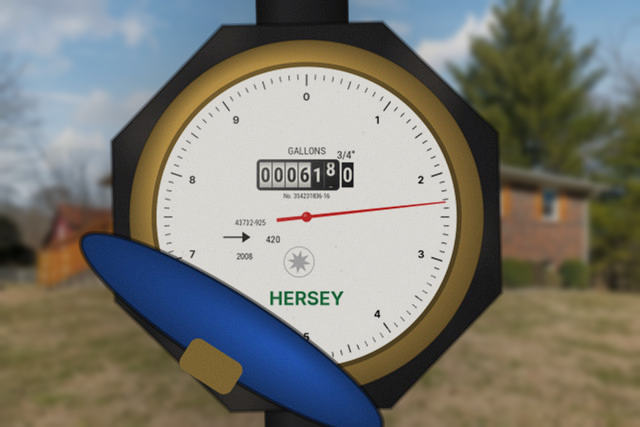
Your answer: 6182.3 gal
